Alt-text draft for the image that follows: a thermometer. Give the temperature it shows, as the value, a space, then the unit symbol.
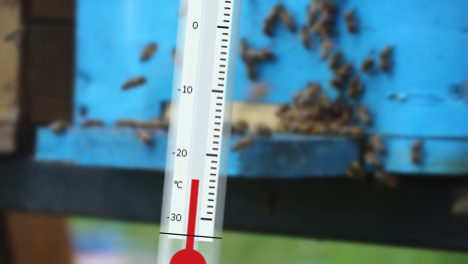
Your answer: -24 °C
